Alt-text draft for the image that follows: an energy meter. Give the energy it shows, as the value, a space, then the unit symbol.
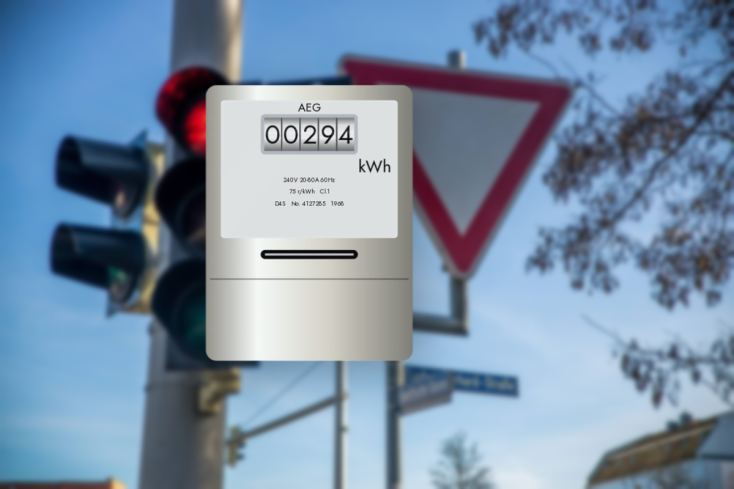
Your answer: 294 kWh
